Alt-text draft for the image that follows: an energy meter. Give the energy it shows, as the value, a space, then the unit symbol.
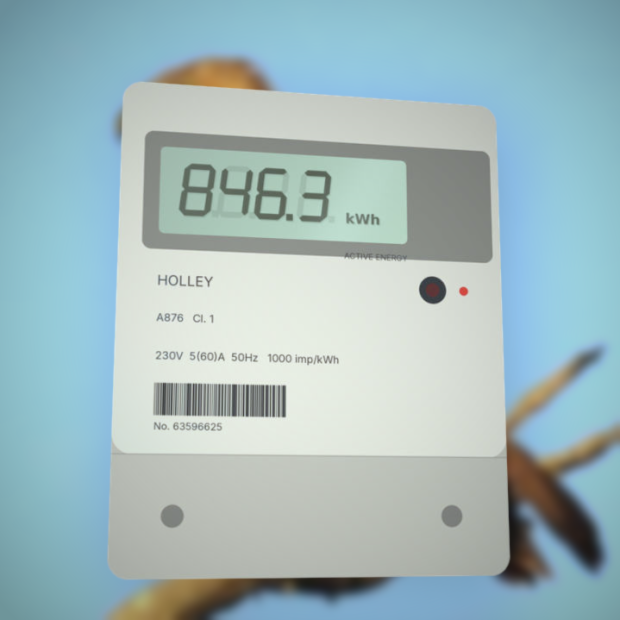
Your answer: 846.3 kWh
